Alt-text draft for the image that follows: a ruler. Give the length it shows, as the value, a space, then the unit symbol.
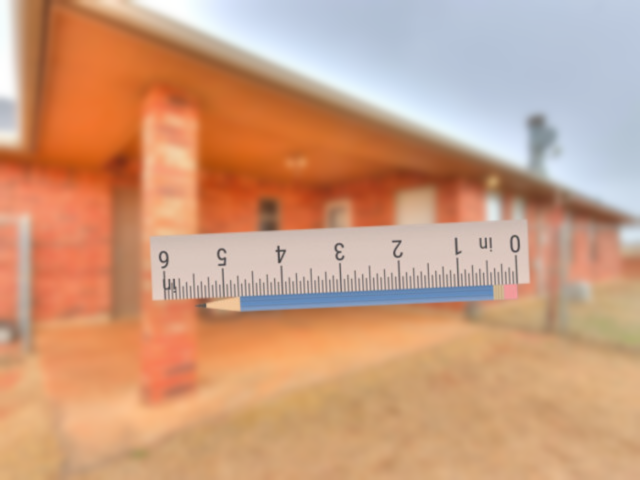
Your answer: 5.5 in
